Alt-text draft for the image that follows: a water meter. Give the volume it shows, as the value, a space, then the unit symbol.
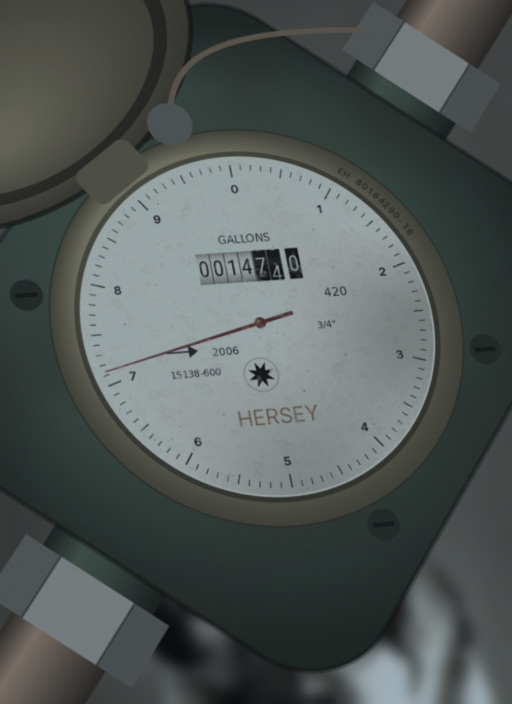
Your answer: 14737.1 gal
